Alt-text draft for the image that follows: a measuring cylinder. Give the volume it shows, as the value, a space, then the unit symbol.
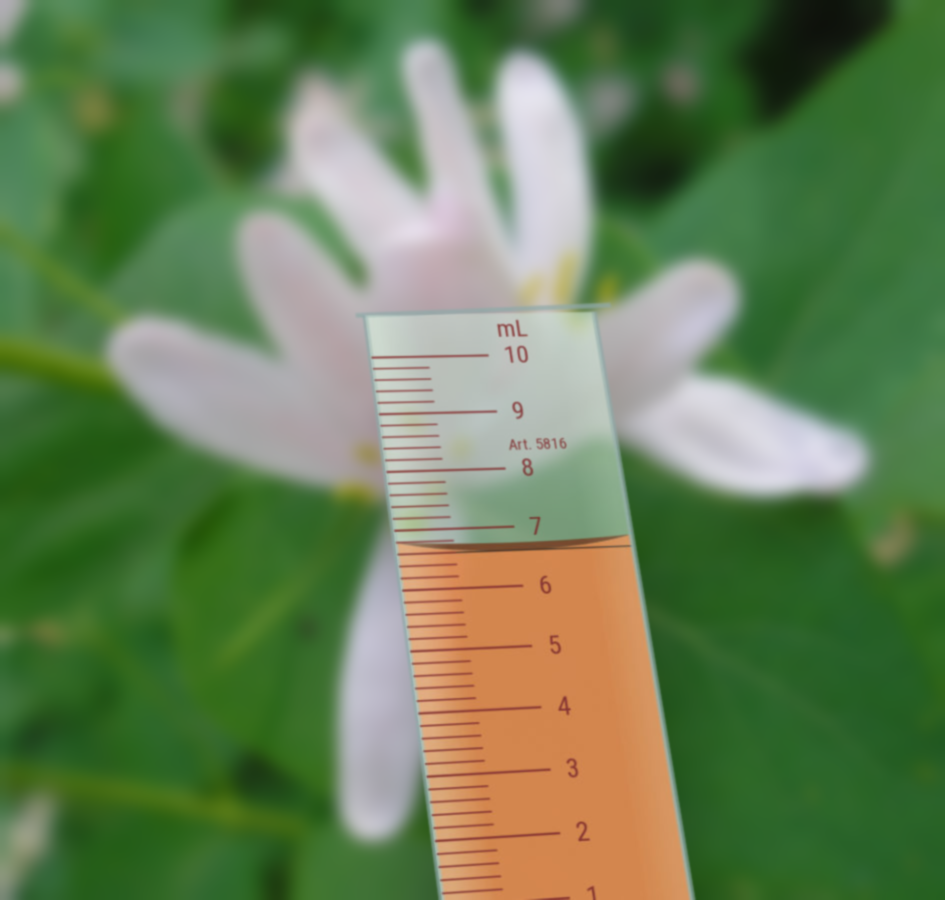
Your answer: 6.6 mL
